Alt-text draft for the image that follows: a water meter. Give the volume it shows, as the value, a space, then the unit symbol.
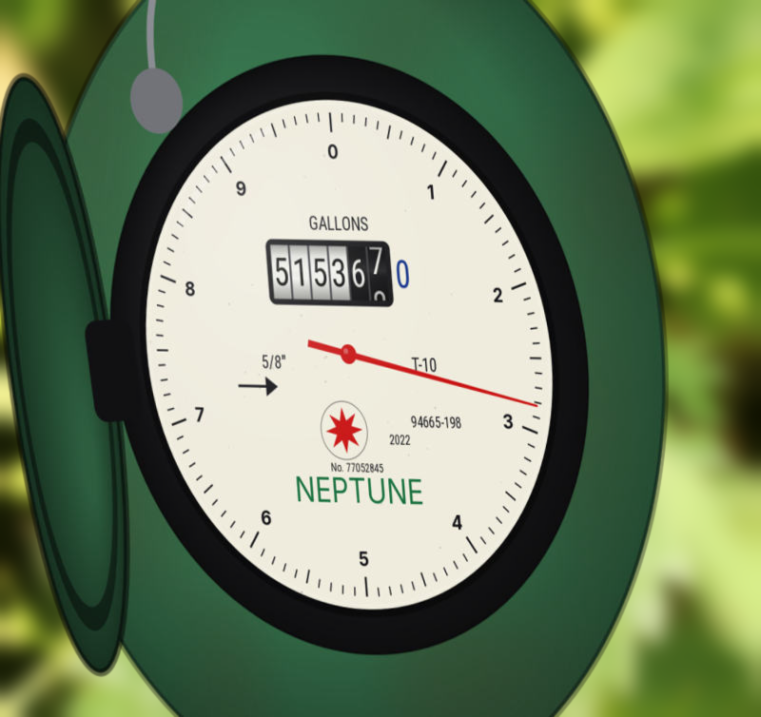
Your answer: 5153672.8 gal
